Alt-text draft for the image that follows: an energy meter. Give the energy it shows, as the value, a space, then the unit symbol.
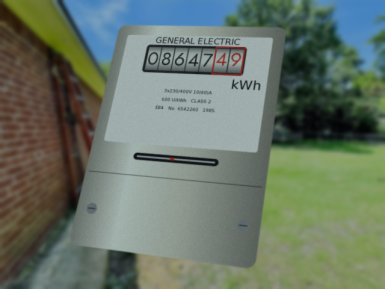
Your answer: 8647.49 kWh
